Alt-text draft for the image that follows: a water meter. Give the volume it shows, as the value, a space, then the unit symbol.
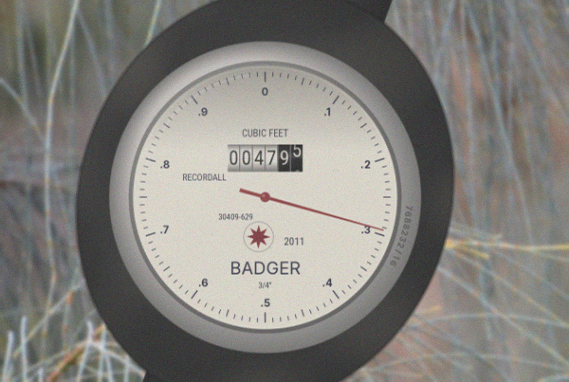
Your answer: 4795.29 ft³
